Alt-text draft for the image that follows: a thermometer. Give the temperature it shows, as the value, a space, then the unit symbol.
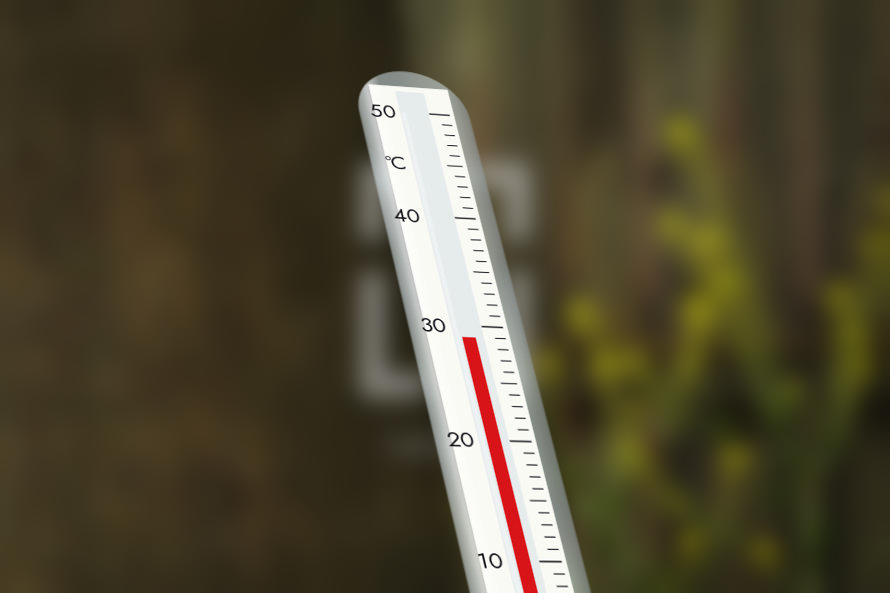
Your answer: 29 °C
